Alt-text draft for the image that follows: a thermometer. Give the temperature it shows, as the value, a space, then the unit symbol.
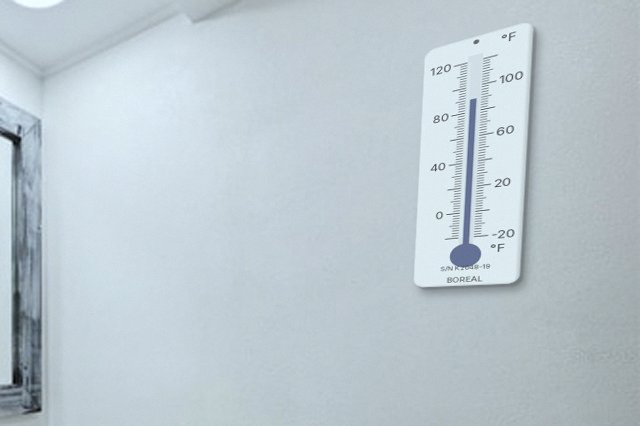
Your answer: 90 °F
